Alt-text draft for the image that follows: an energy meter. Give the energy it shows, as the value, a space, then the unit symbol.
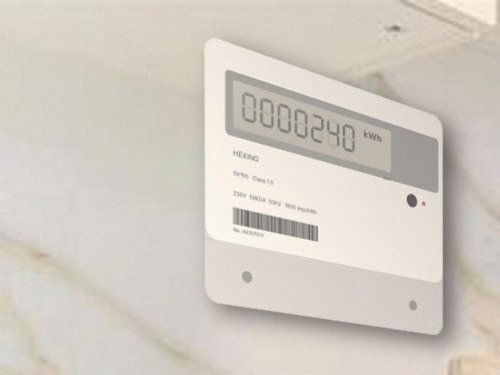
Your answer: 240 kWh
